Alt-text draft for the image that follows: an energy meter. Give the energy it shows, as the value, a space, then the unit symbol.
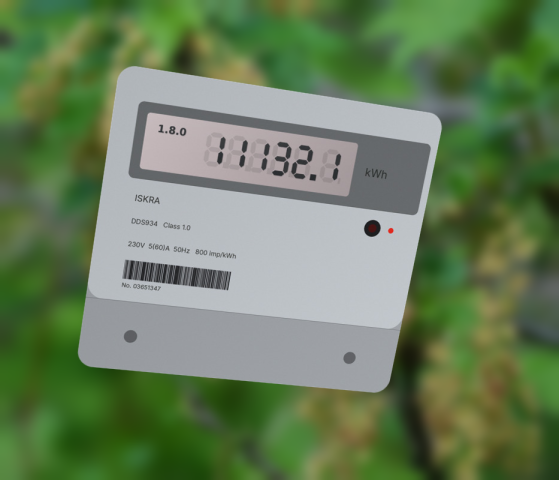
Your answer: 11132.1 kWh
